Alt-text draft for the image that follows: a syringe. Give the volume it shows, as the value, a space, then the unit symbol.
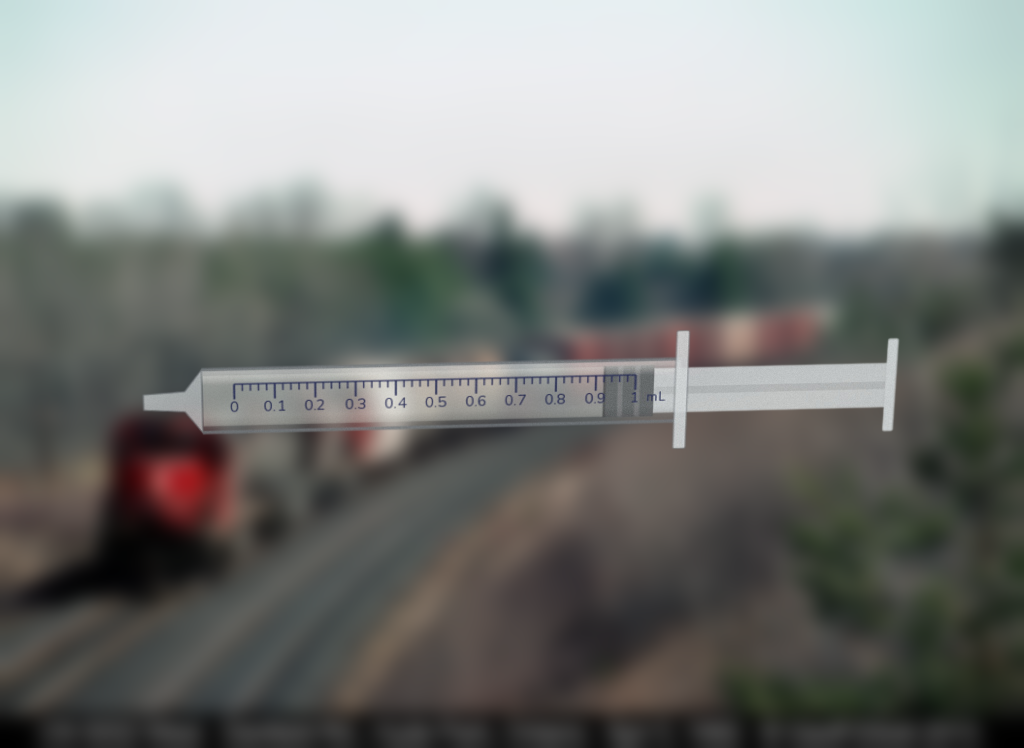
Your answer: 0.92 mL
